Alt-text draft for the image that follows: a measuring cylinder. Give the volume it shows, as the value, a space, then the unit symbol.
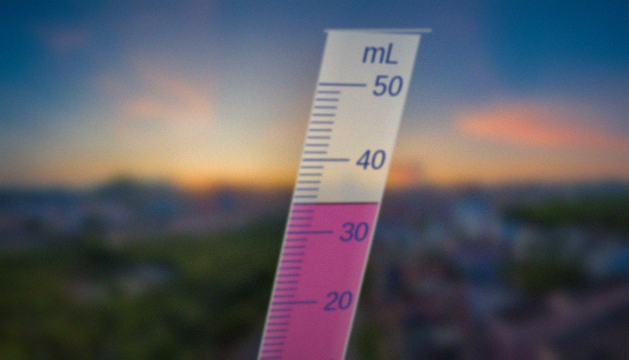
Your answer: 34 mL
